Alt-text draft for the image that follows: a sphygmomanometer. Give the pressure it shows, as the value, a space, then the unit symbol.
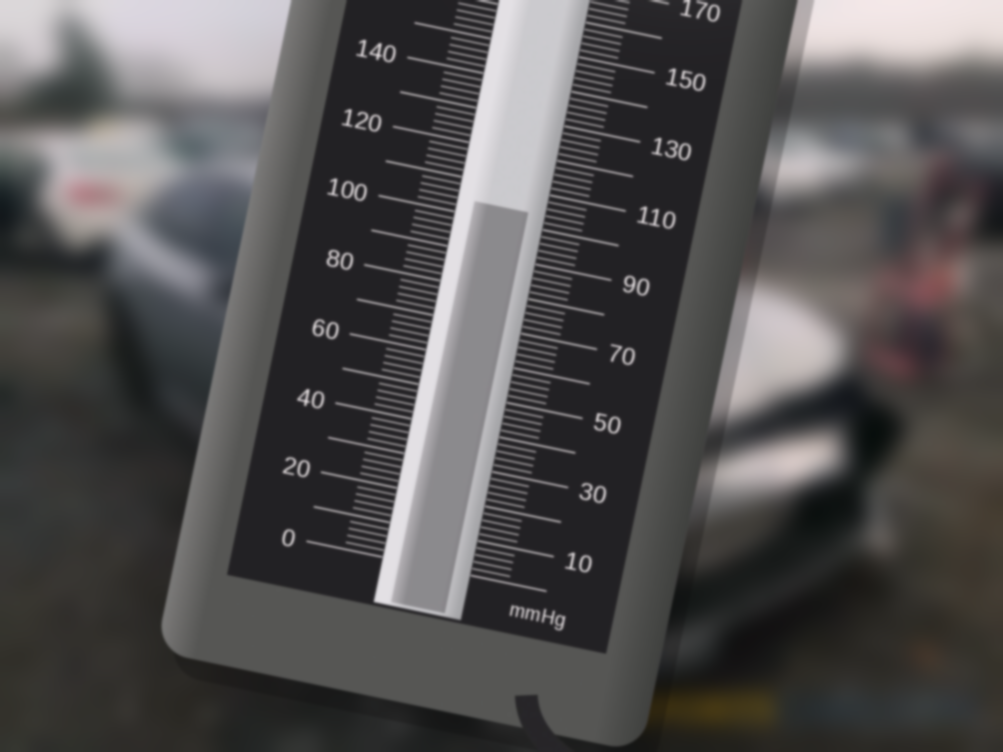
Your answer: 104 mmHg
